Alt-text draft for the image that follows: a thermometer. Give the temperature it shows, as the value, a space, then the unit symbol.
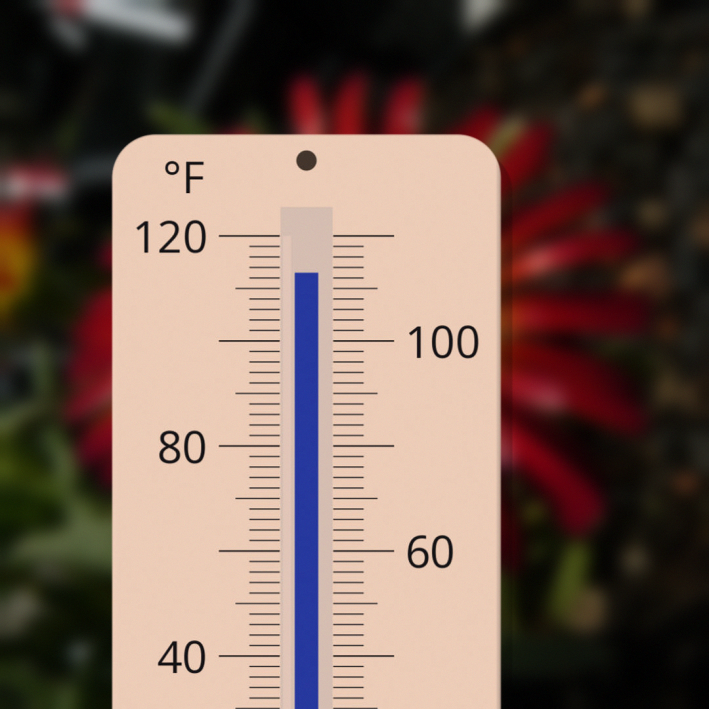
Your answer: 113 °F
